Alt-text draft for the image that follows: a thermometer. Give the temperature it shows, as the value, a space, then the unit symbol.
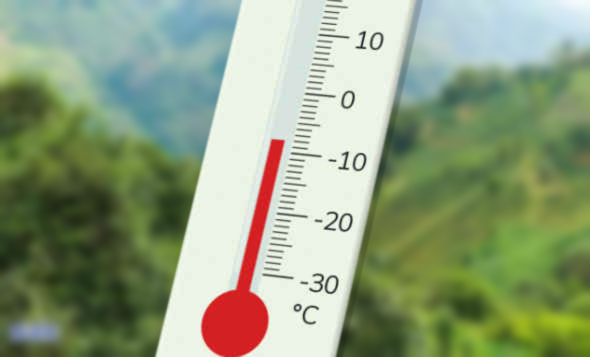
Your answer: -8 °C
